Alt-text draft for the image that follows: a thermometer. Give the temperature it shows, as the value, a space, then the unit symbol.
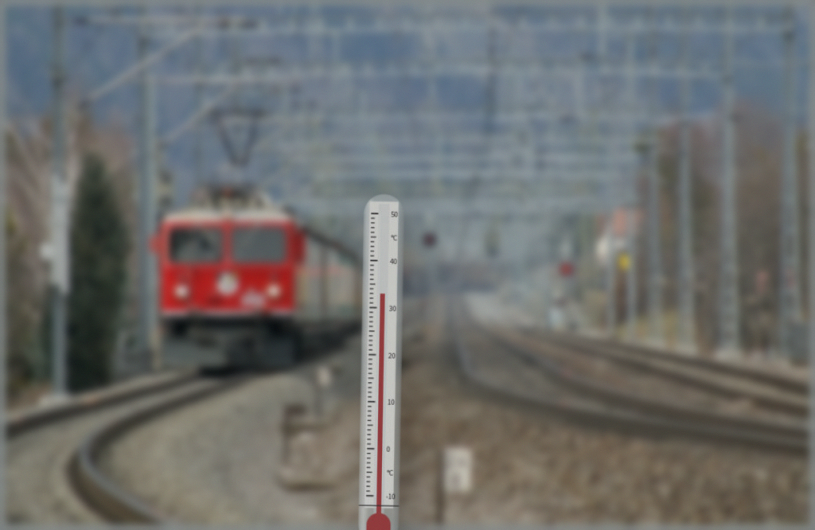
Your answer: 33 °C
